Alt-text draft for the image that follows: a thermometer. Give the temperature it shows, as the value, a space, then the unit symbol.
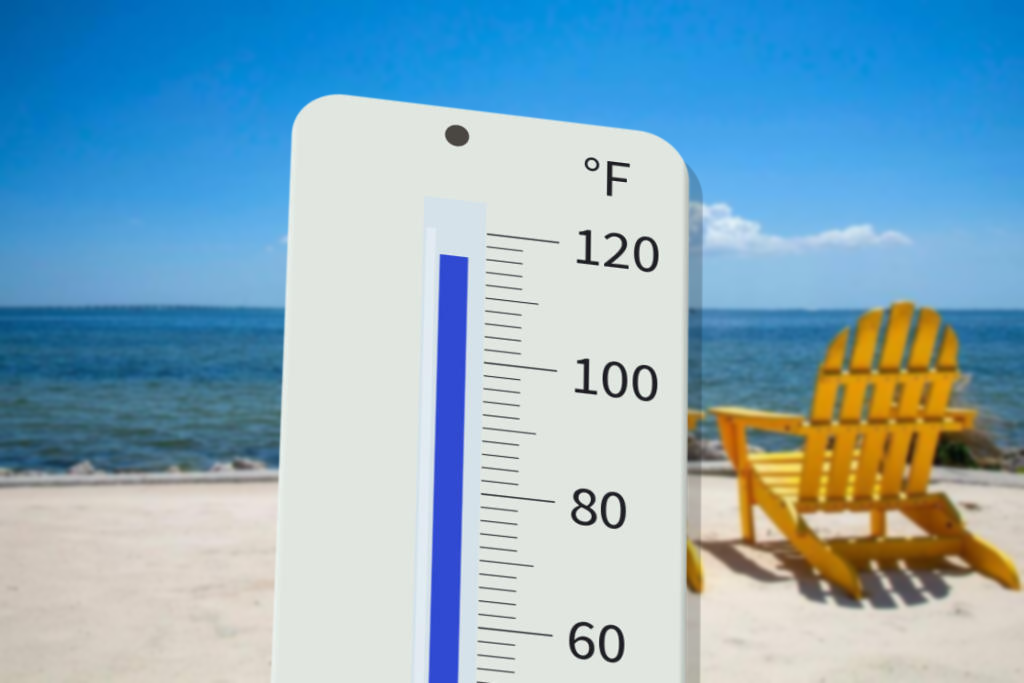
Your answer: 116 °F
